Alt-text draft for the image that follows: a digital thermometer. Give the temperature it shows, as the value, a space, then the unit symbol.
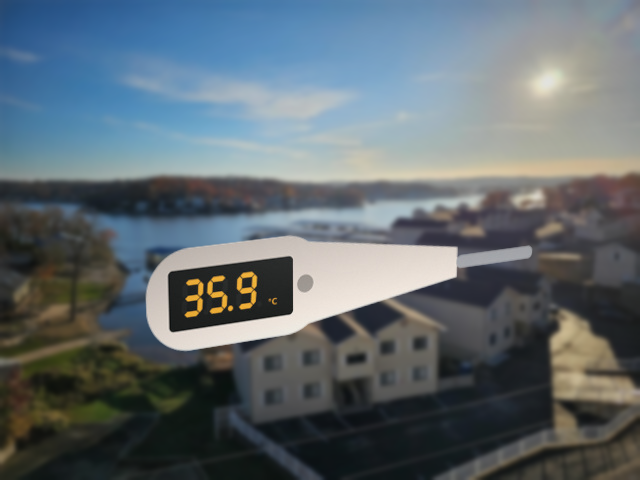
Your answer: 35.9 °C
